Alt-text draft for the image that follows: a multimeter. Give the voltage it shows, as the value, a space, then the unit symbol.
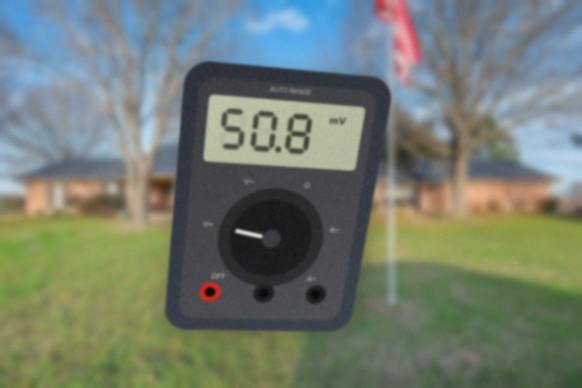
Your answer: 50.8 mV
